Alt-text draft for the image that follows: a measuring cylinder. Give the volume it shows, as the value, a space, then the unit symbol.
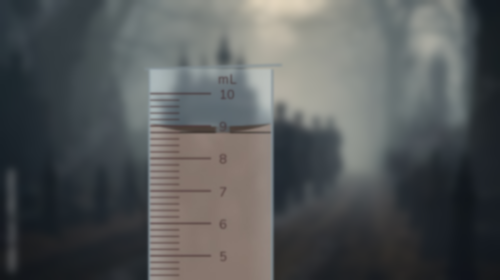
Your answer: 8.8 mL
